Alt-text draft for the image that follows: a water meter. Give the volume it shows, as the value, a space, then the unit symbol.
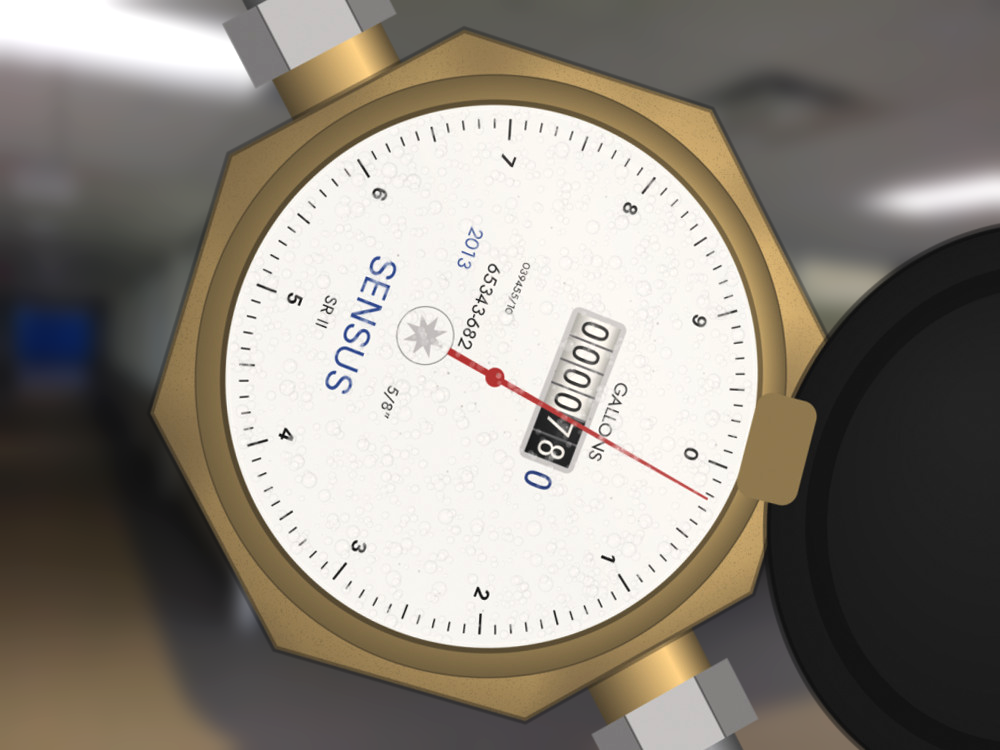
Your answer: 780.2 gal
